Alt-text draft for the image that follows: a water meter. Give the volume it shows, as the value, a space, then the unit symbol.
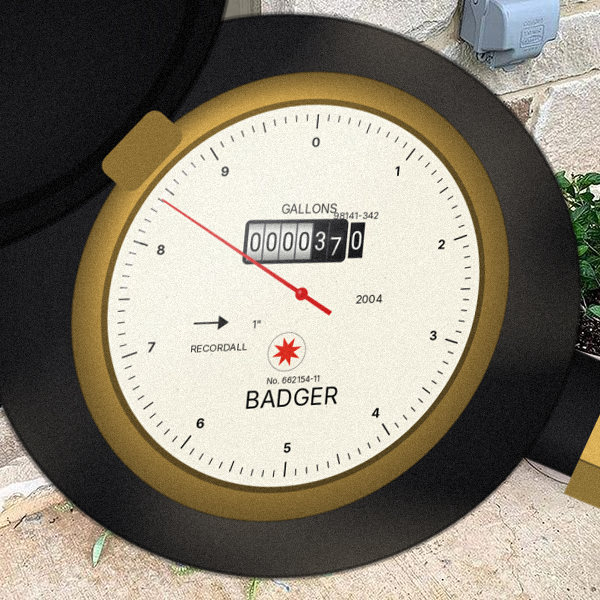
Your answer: 368.4 gal
